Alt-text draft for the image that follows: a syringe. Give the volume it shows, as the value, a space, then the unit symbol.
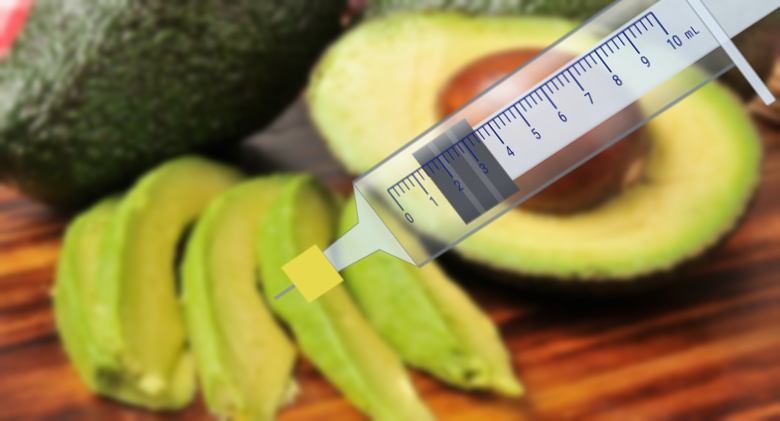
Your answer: 1.4 mL
